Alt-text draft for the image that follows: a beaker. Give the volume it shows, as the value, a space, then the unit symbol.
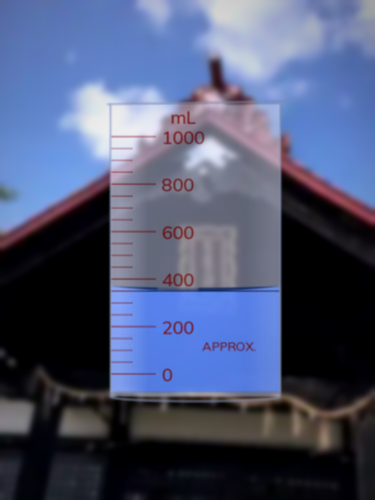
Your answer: 350 mL
